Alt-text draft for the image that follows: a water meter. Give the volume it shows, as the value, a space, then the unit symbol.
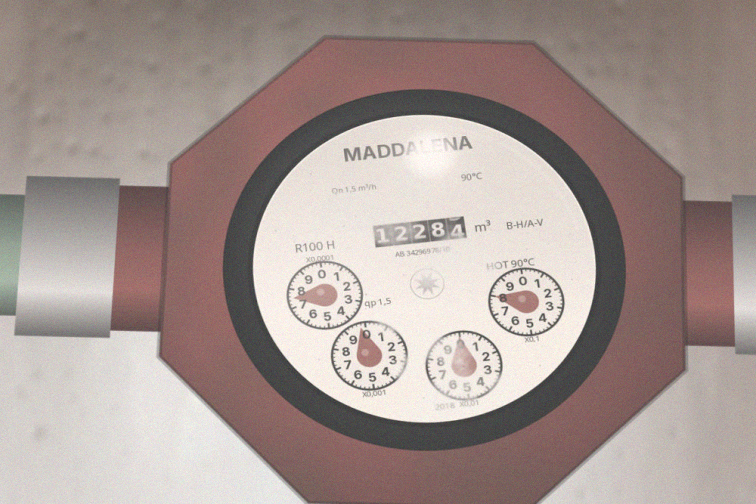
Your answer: 12283.7997 m³
